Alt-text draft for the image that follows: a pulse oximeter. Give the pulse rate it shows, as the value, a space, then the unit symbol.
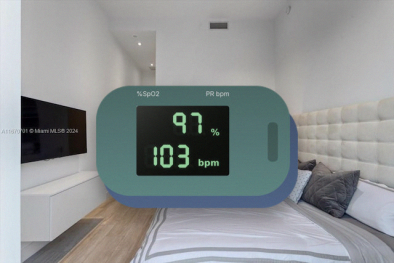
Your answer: 103 bpm
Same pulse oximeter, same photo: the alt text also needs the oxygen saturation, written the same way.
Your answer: 97 %
